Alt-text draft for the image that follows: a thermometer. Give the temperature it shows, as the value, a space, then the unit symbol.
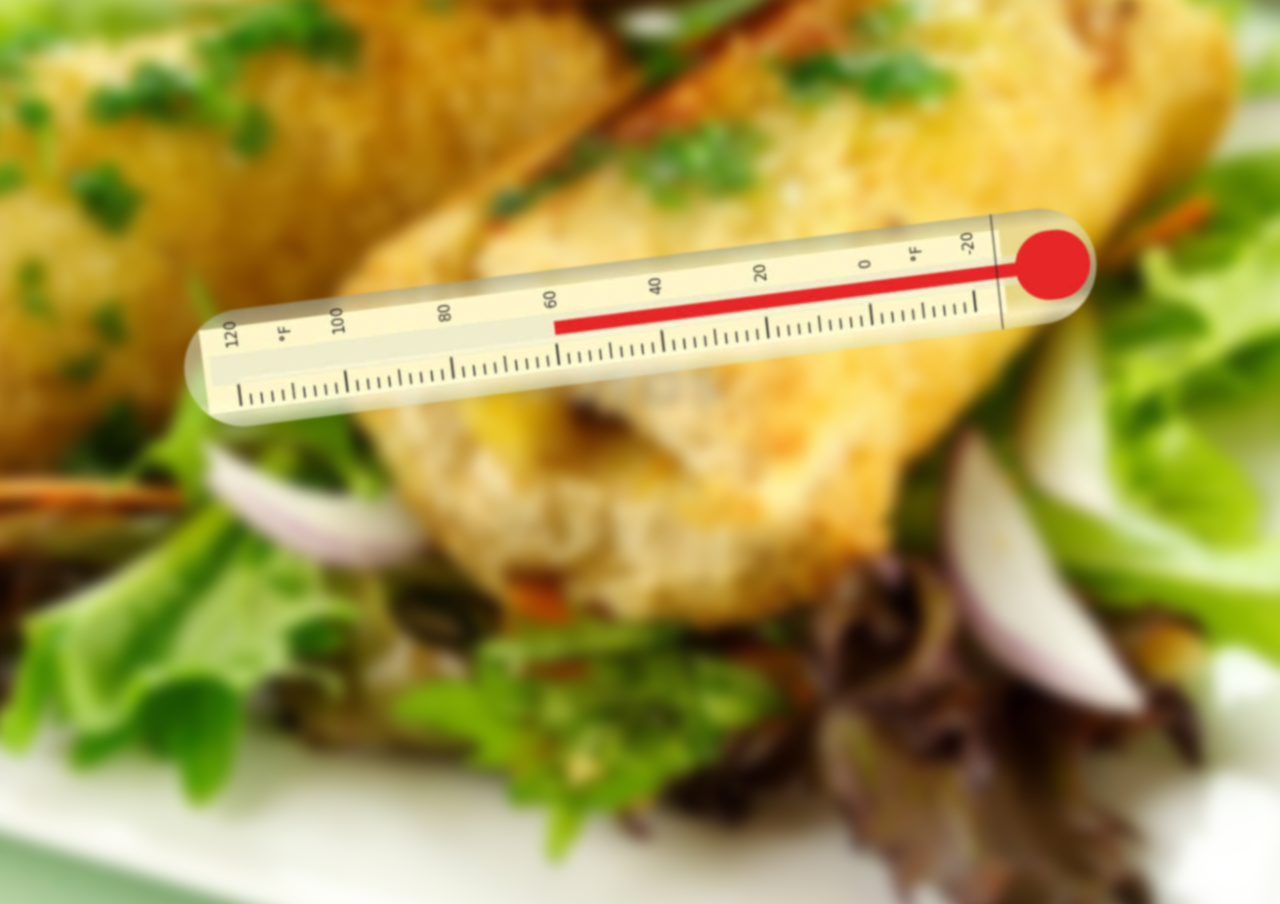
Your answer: 60 °F
